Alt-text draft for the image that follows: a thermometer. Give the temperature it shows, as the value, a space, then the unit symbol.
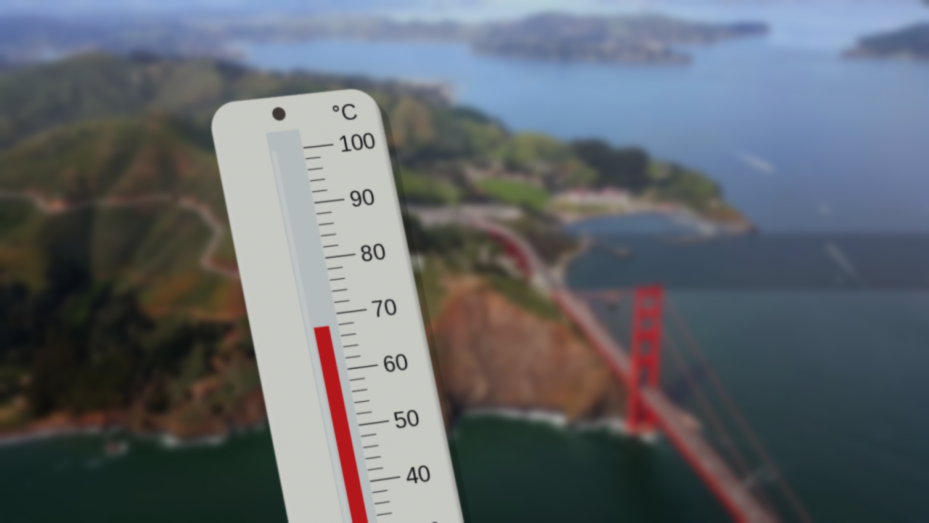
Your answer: 68 °C
